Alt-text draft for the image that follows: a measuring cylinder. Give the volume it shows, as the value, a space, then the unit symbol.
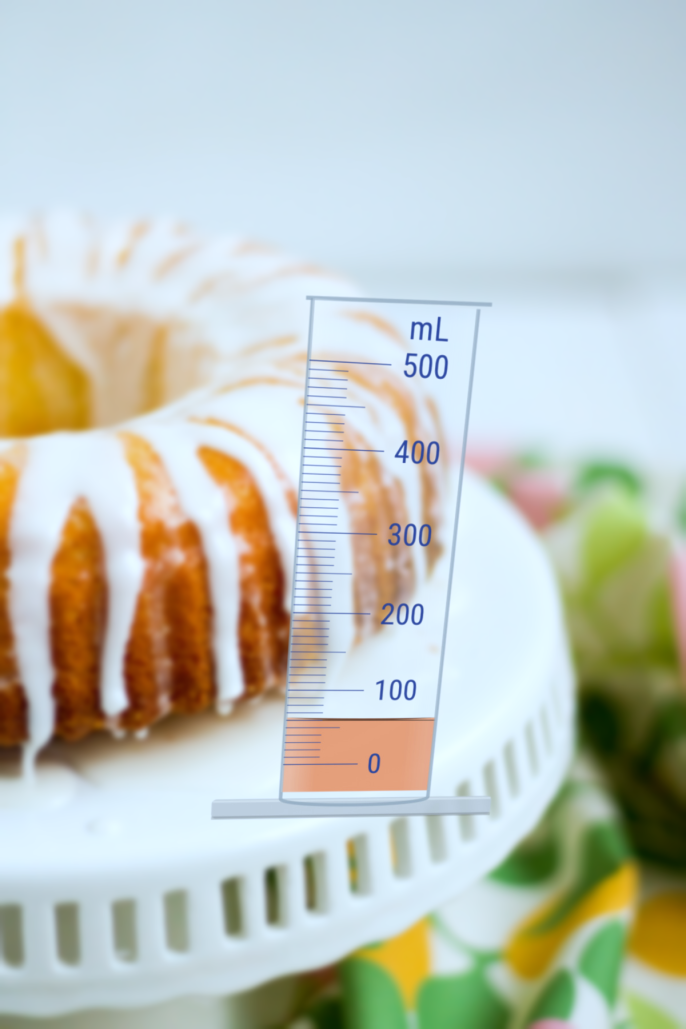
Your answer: 60 mL
